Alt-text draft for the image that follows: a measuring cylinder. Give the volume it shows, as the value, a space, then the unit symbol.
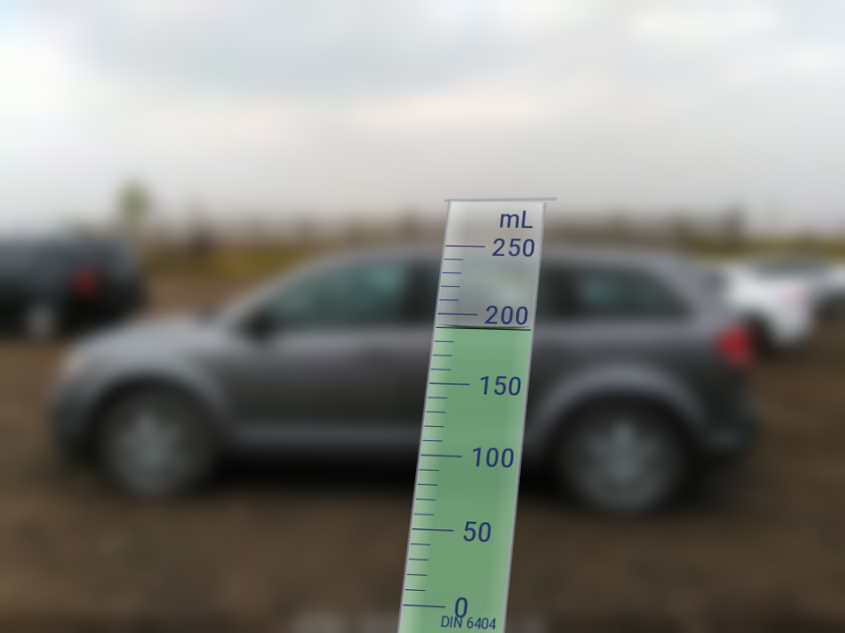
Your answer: 190 mL
